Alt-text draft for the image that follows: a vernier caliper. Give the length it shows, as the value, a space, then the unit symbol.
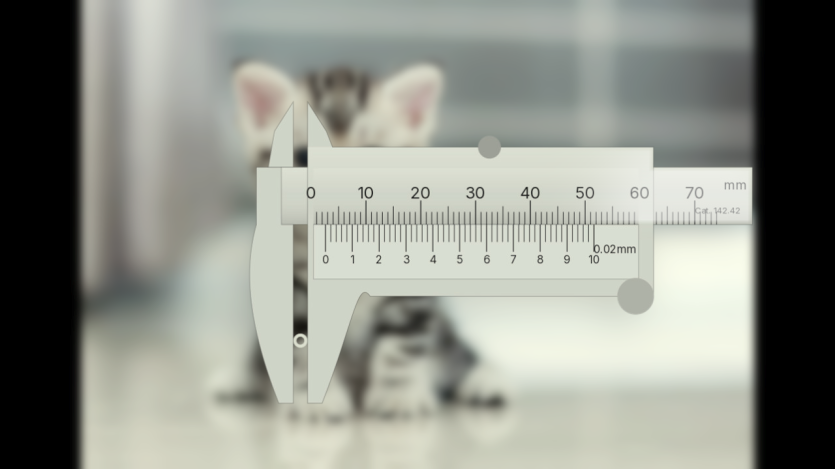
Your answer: 2.6 mm
